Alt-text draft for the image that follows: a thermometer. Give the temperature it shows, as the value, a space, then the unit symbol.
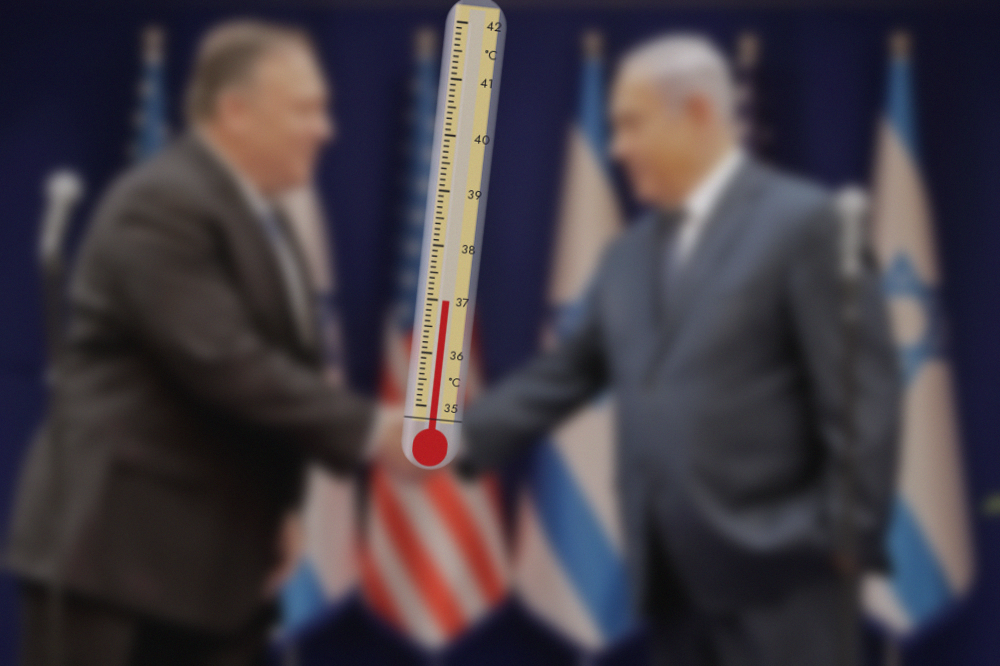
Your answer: 37 °C
